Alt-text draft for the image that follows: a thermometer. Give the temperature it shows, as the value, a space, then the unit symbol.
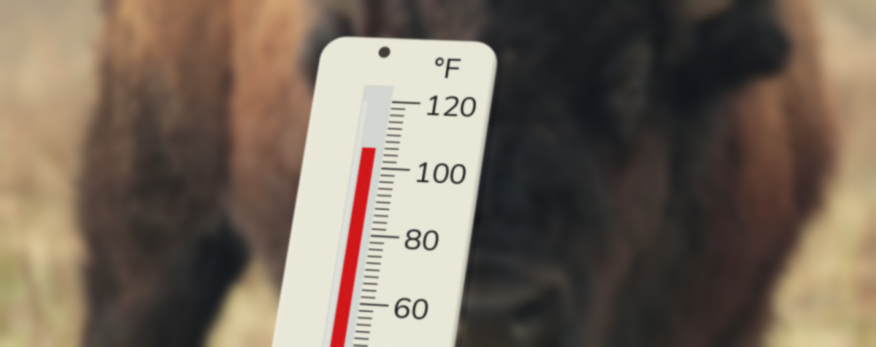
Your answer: 106 °F
